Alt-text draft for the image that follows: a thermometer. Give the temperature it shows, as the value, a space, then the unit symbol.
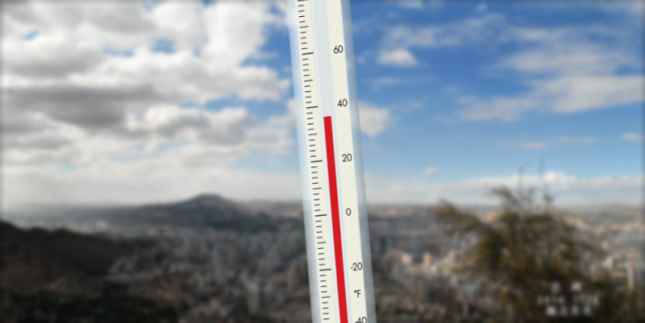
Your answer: 36 °F
